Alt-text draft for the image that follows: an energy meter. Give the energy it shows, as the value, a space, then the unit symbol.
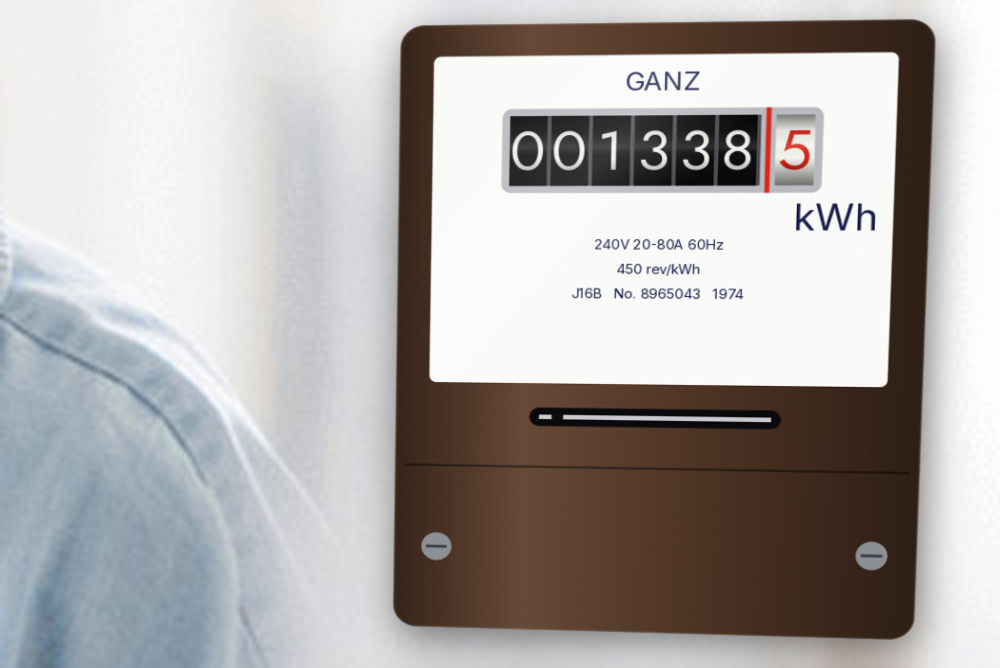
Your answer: 1338.5 kWh
